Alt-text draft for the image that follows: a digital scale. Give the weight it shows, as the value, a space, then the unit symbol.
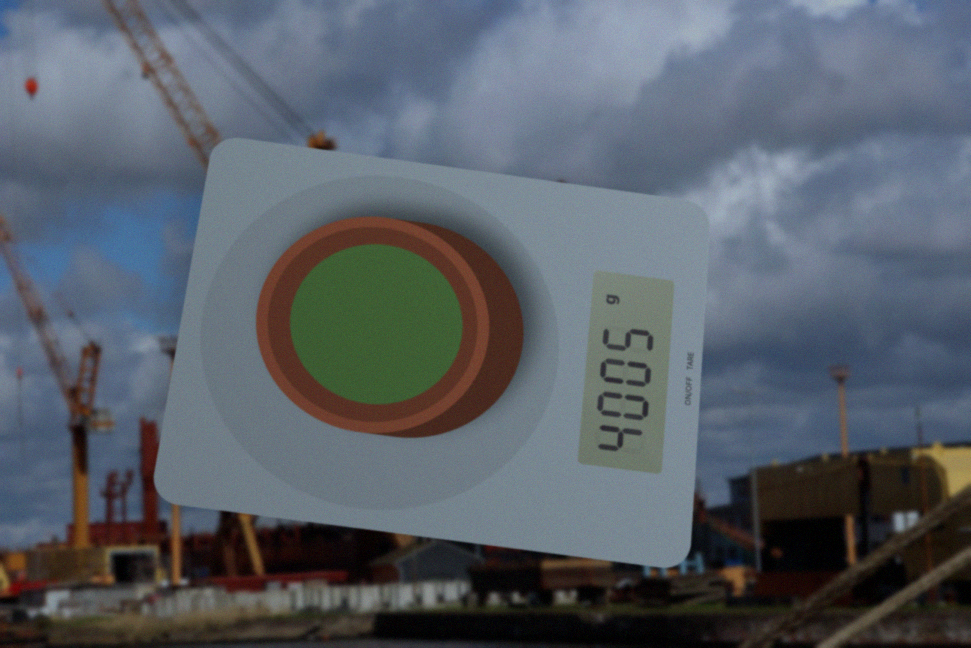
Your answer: 4005 g
